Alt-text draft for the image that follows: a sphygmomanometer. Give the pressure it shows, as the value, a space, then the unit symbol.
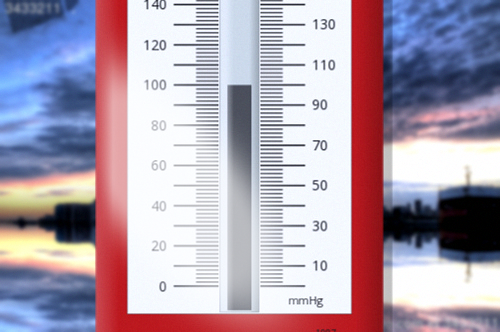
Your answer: 100 mmHg
